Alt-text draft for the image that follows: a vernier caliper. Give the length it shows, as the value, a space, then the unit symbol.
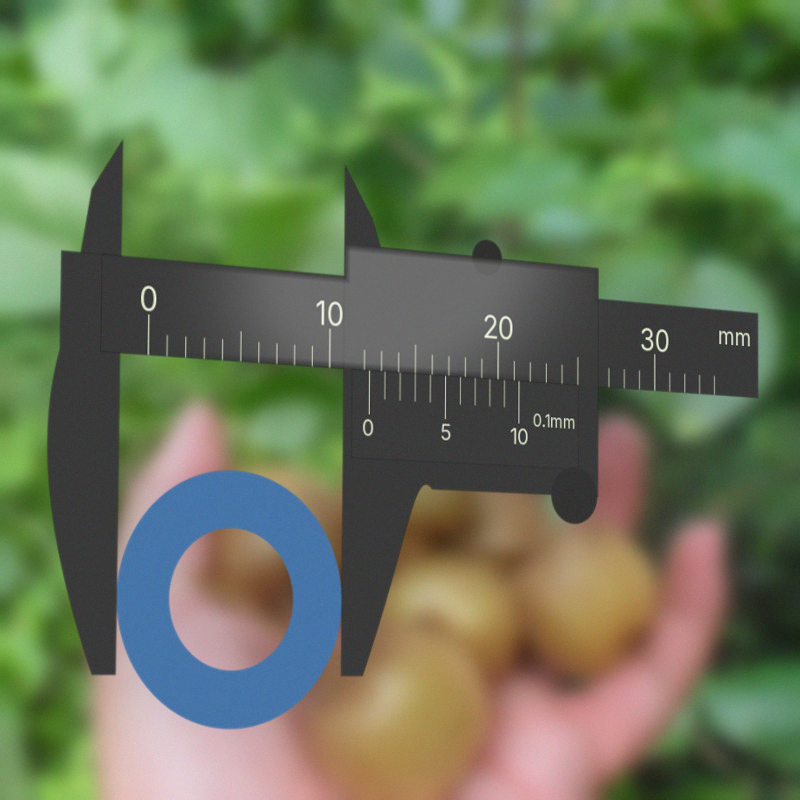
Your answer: 12.3 mm
